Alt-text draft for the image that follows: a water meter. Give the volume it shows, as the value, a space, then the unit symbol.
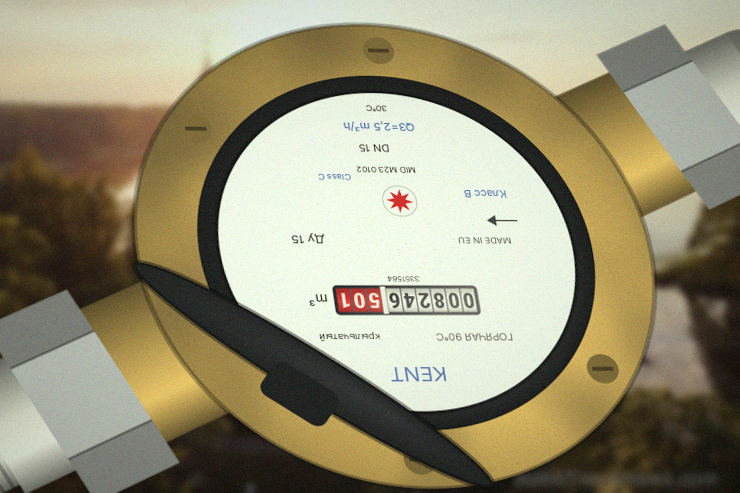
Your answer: 8246.501 m³
